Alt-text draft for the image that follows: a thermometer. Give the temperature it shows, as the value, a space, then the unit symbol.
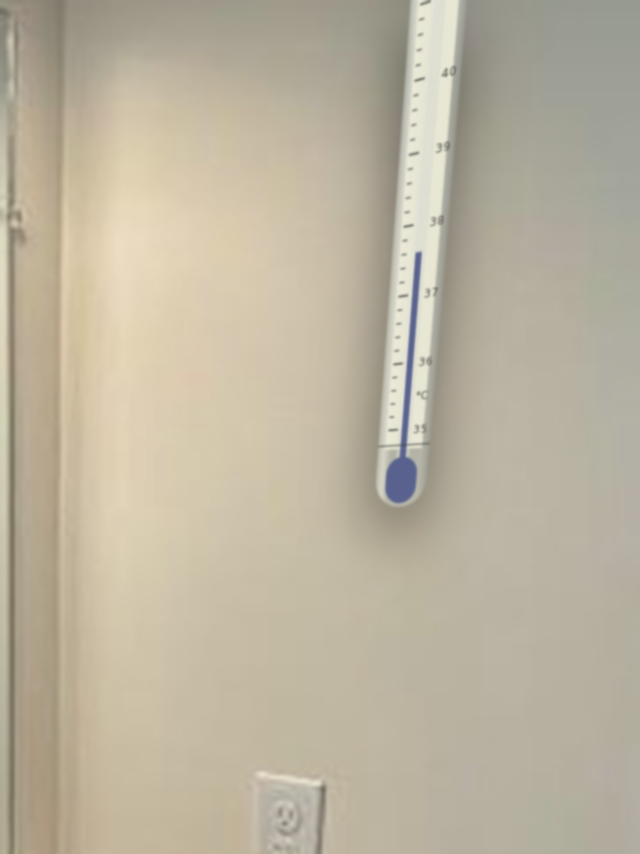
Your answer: 37.6 °C
